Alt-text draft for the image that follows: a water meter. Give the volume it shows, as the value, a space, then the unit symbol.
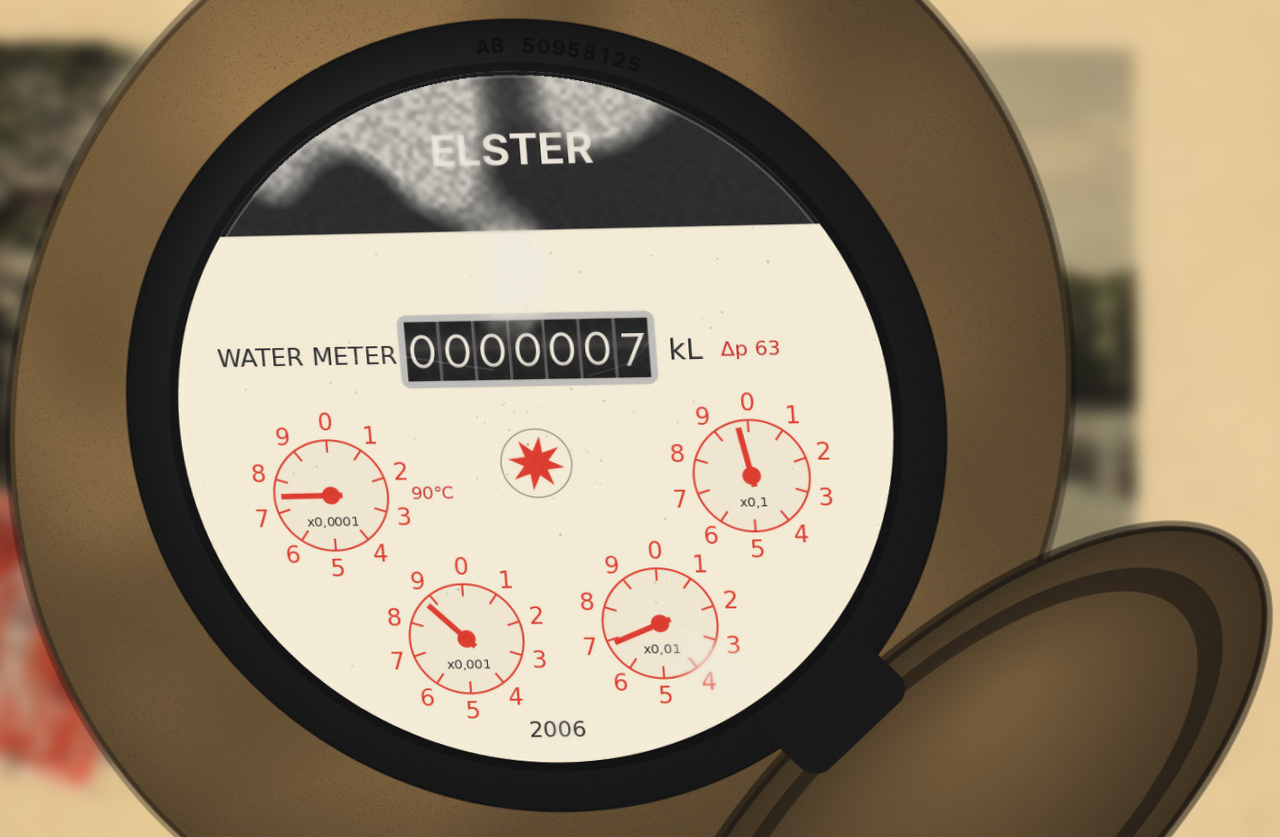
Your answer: 6.9687 kL
